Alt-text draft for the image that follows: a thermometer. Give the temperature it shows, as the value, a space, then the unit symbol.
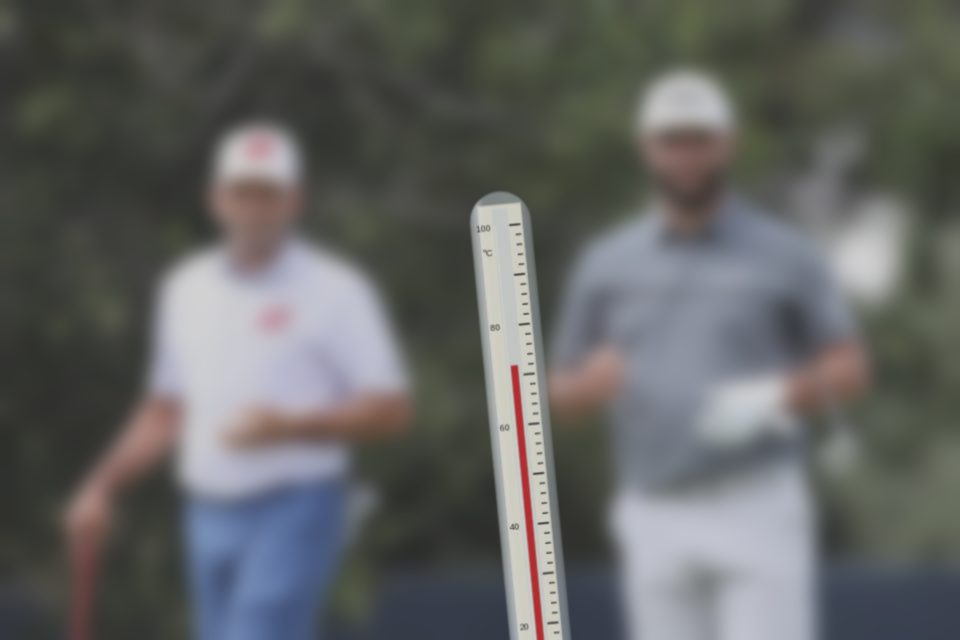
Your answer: 72 °C
